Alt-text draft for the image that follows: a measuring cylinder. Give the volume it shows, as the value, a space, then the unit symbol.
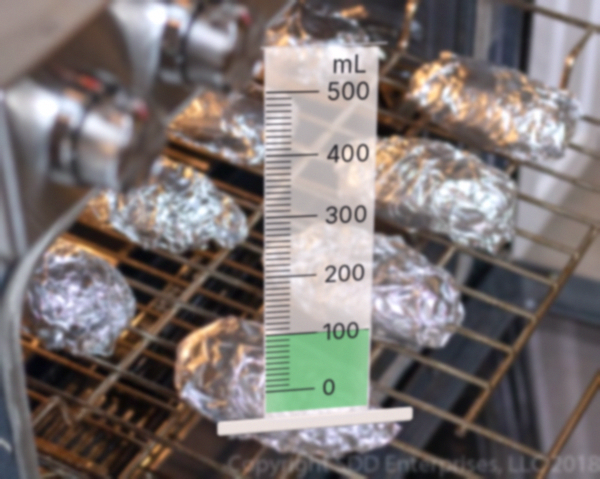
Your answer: 100 mL
